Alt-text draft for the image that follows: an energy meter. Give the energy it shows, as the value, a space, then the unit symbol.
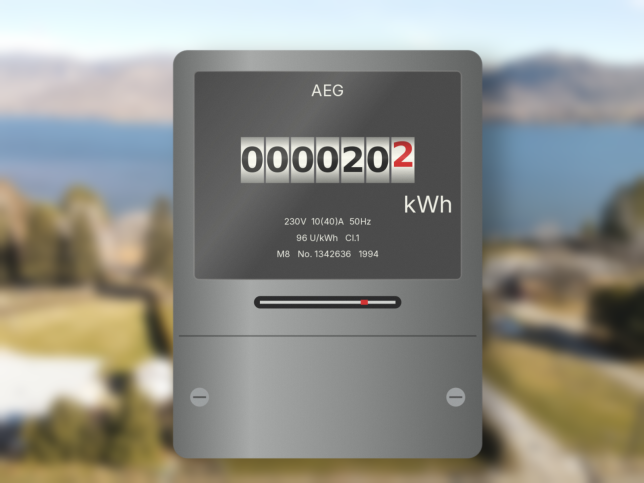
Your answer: 20.2 kWh
